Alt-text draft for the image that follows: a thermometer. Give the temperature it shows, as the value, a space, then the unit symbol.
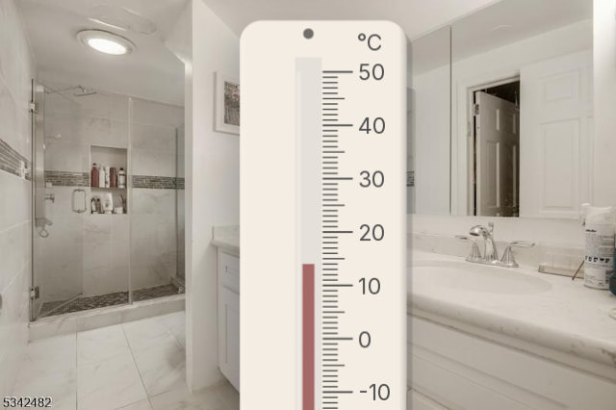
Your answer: 14 °C
